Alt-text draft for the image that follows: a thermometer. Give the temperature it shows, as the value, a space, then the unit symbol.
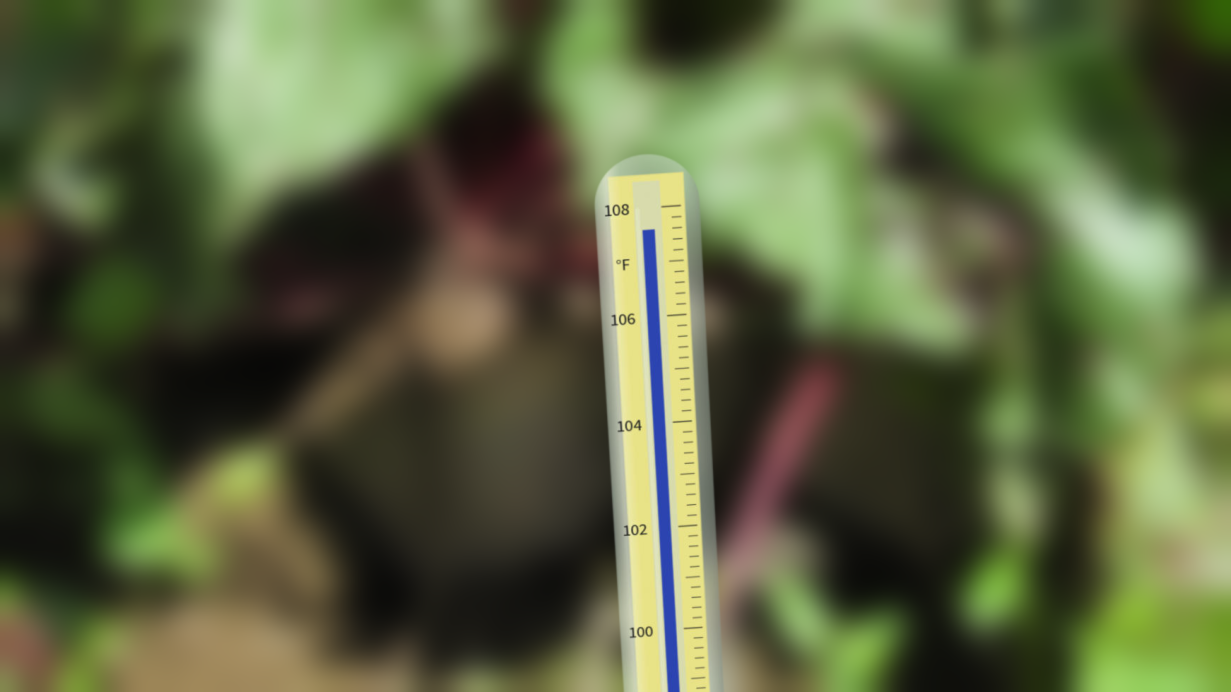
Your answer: 107.6 °F
